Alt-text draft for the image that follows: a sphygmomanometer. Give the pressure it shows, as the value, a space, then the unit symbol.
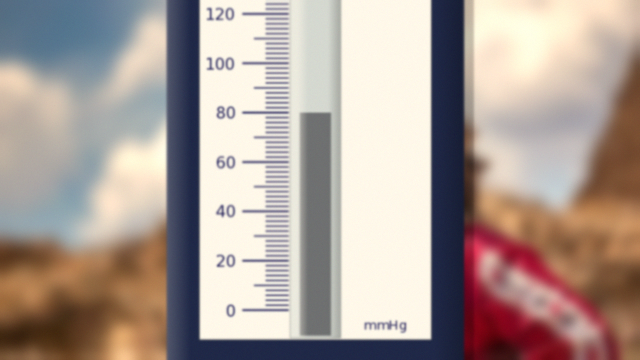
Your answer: 80 mmHg
